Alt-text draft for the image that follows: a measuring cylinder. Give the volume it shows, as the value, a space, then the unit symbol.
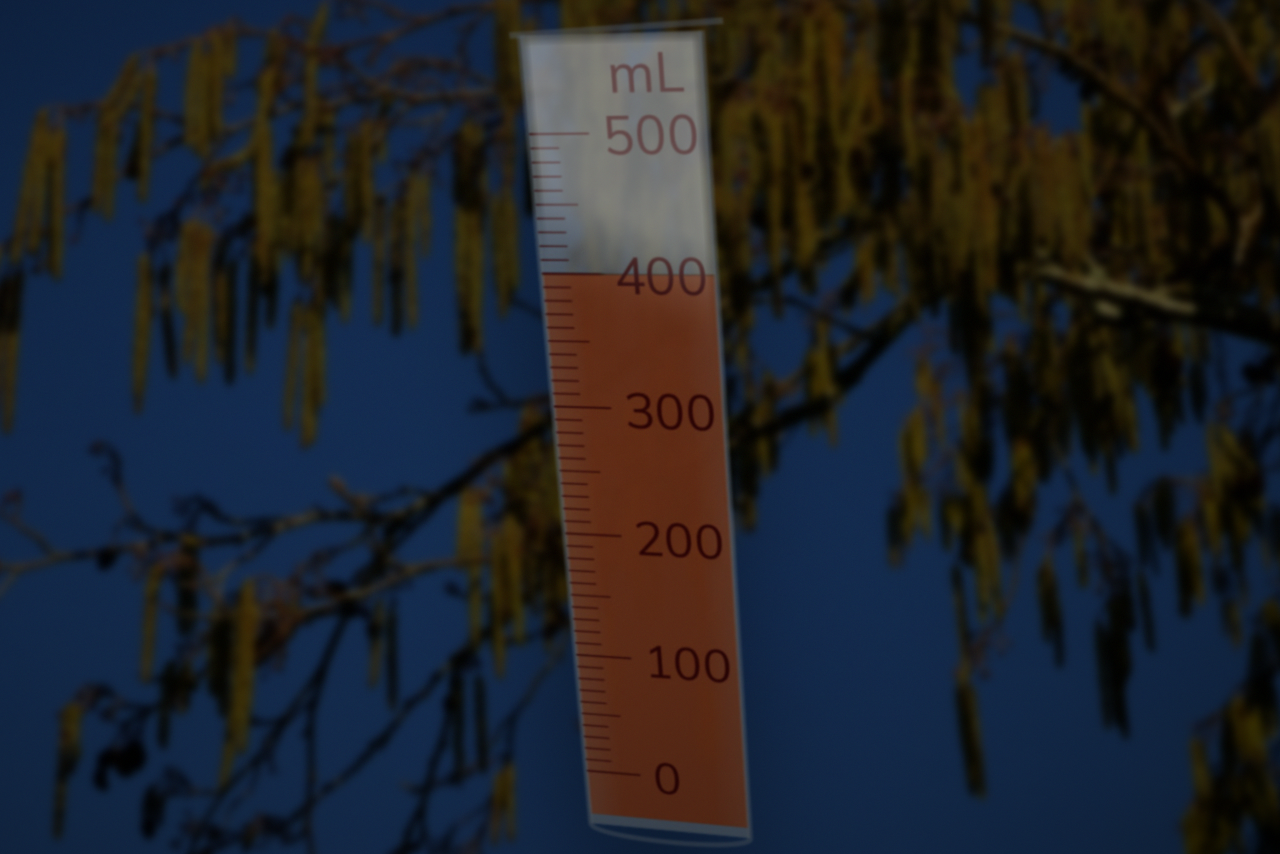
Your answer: 400 mL
